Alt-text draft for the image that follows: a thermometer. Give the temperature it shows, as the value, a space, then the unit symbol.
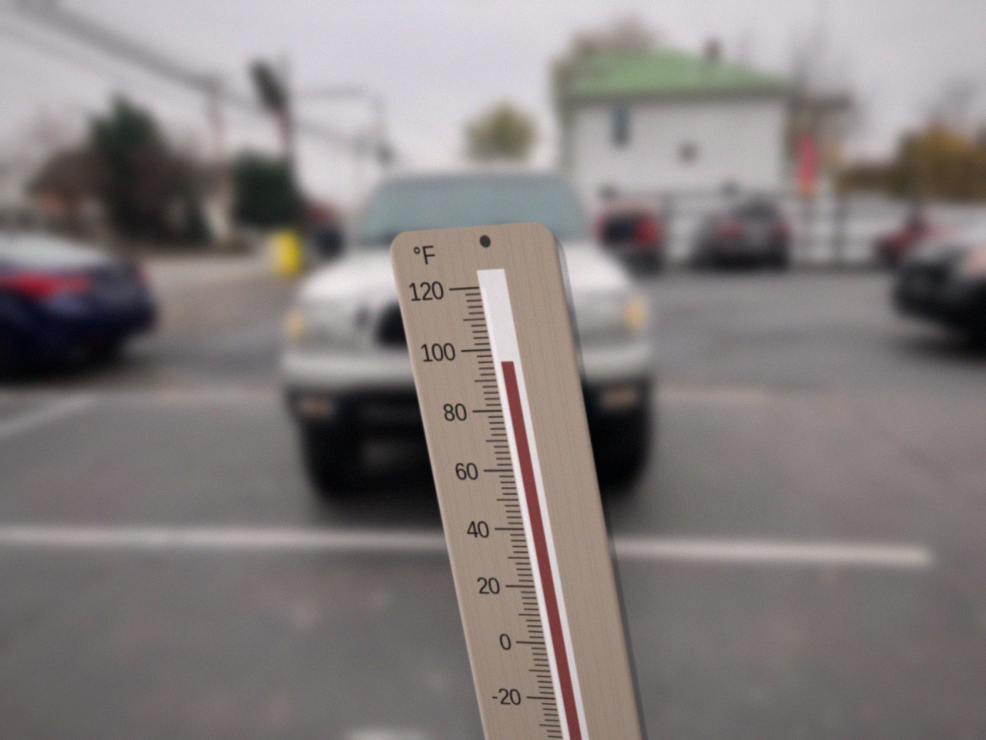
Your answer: 96 °F
